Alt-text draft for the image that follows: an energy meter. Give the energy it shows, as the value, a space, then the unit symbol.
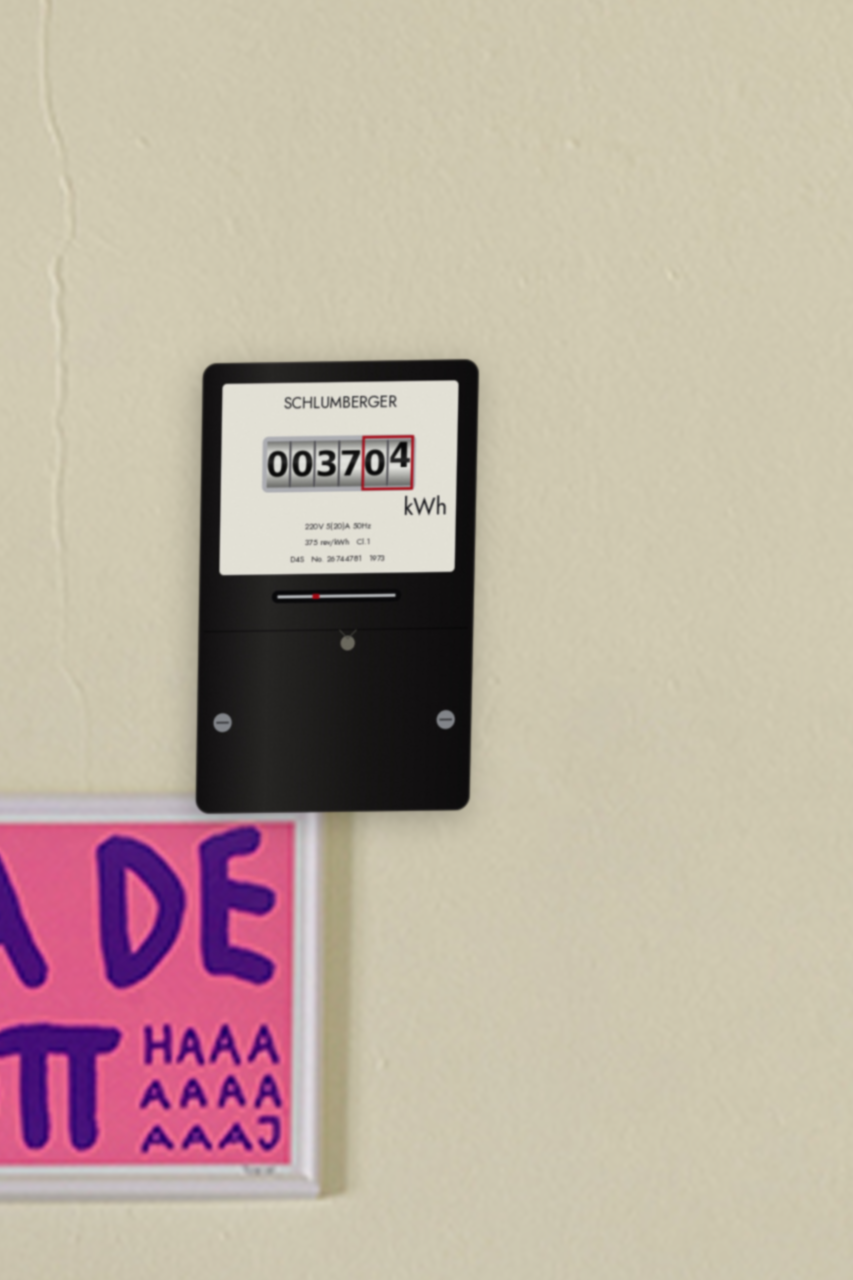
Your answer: 37.04 kWh
